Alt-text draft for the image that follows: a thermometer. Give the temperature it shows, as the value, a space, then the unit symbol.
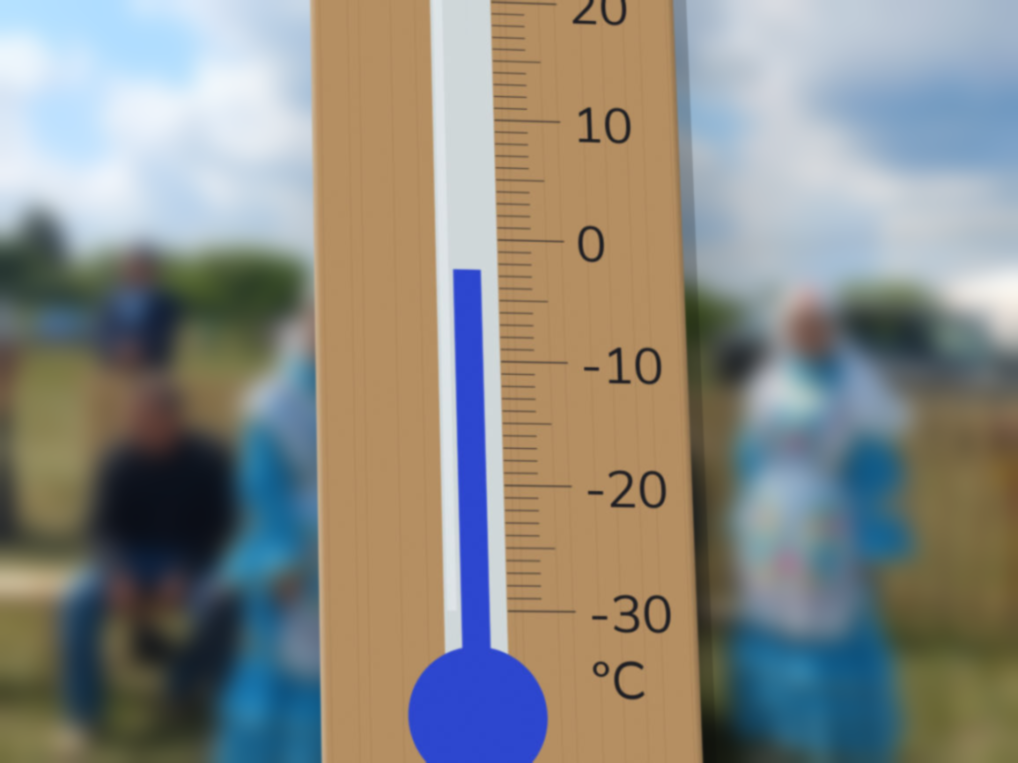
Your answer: -2.5 °C
